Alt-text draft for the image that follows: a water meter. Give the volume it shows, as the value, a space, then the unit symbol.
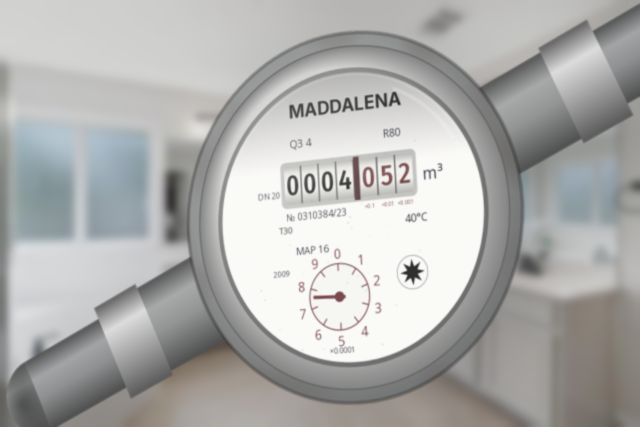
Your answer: 4.0527 m³
